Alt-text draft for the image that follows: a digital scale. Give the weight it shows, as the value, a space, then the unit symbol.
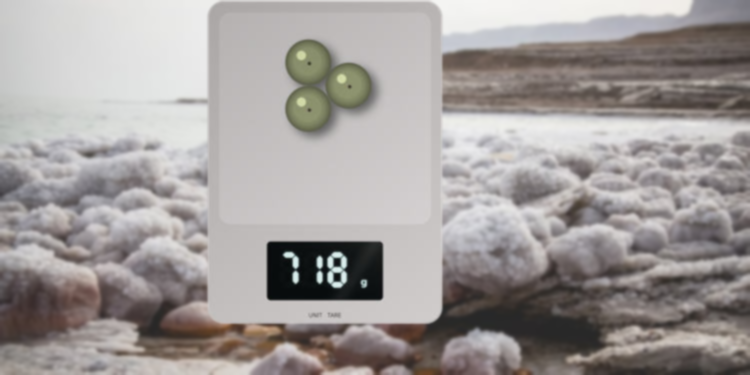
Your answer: 718 g
